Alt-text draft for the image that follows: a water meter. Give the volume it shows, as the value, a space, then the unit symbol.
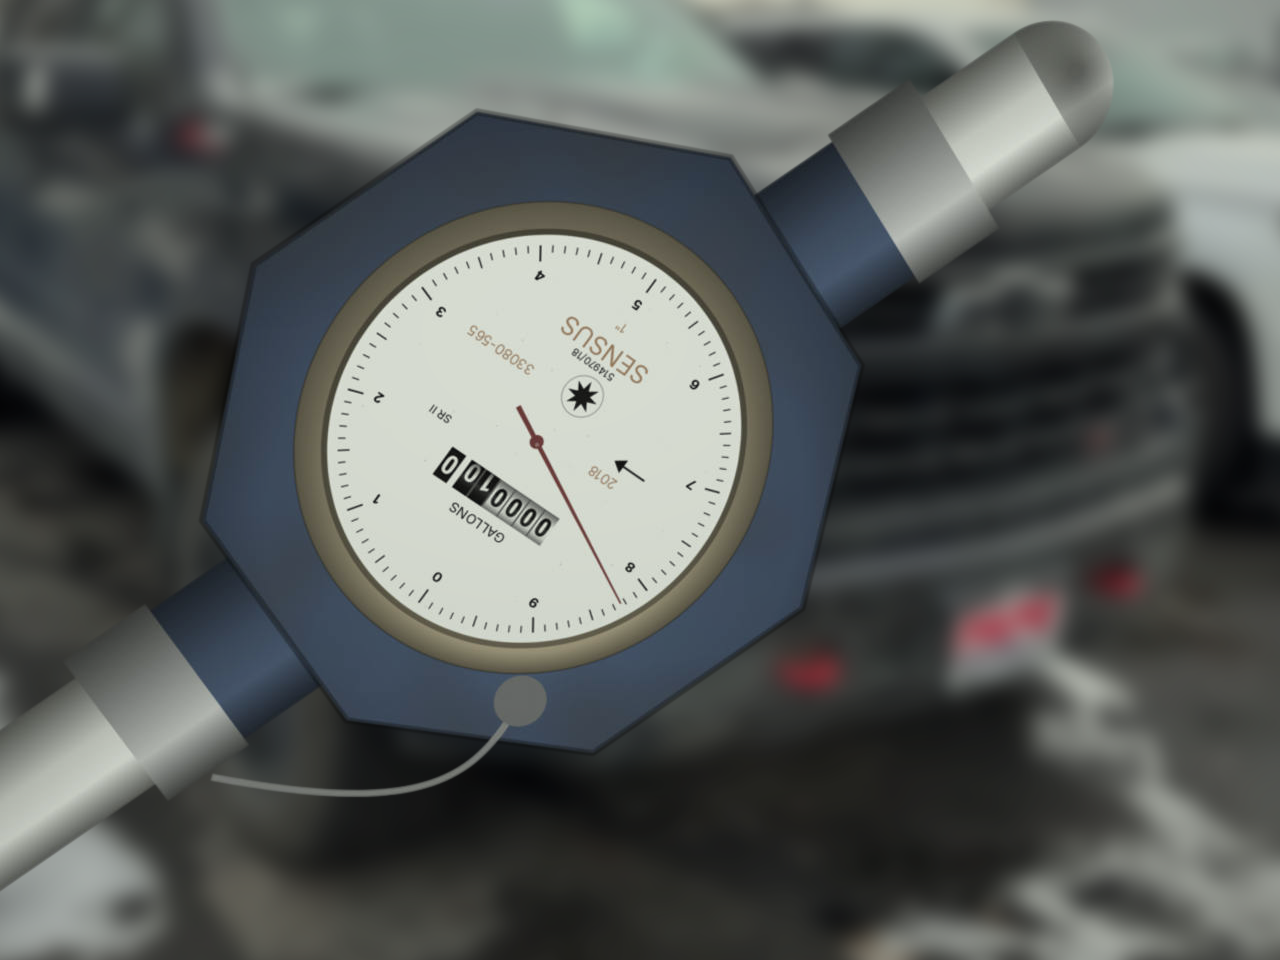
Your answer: 98.2 gal
